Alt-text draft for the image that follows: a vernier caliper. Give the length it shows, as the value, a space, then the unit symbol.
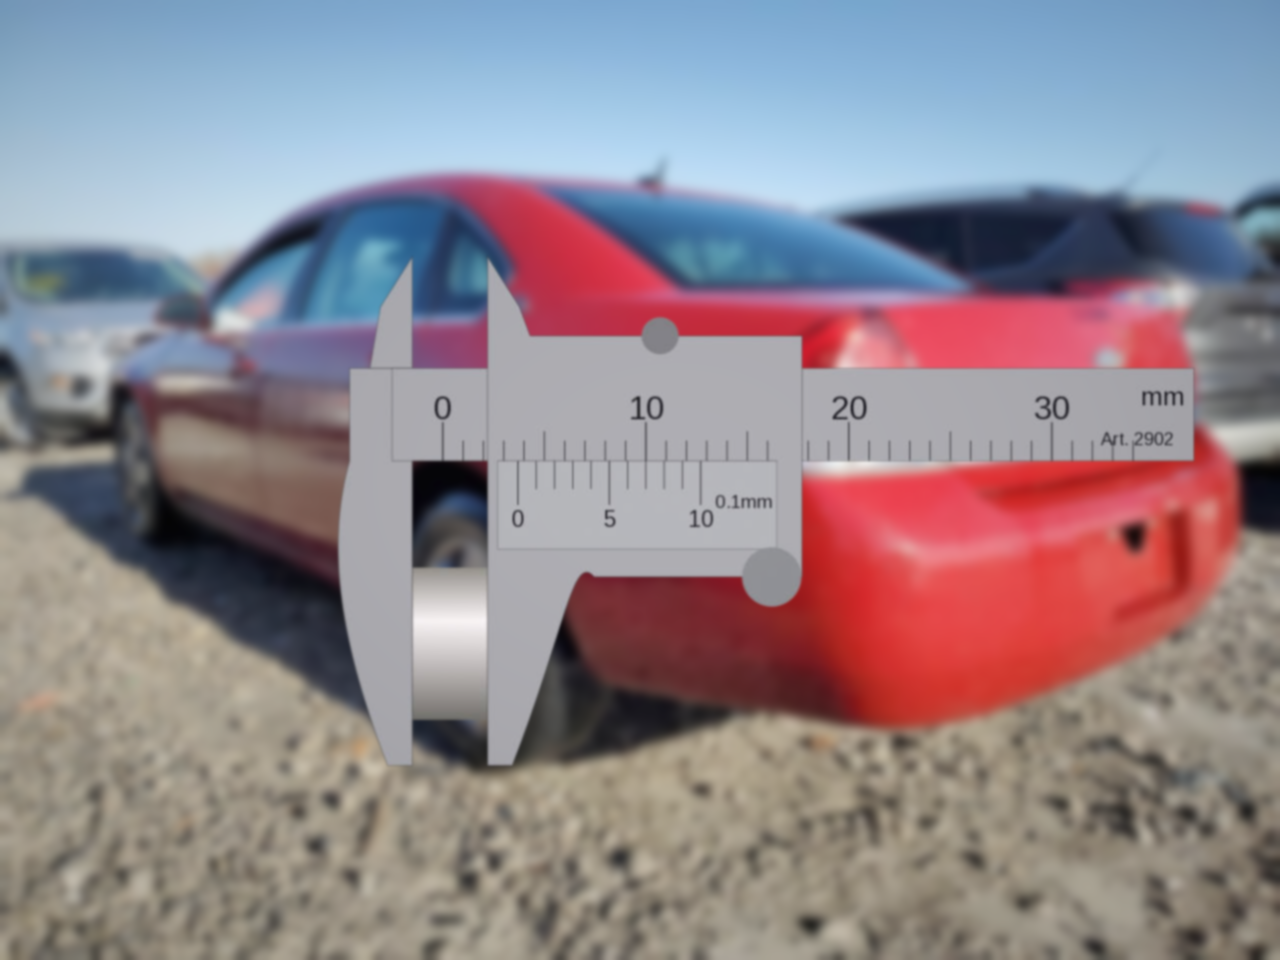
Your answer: 3.7 mm
